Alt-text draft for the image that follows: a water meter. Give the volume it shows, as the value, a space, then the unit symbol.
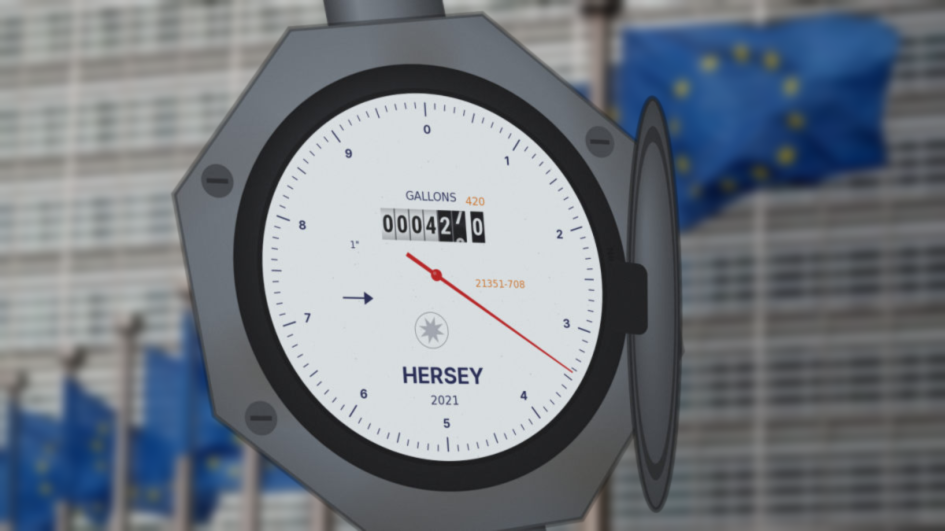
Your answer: 4273.4 gal
